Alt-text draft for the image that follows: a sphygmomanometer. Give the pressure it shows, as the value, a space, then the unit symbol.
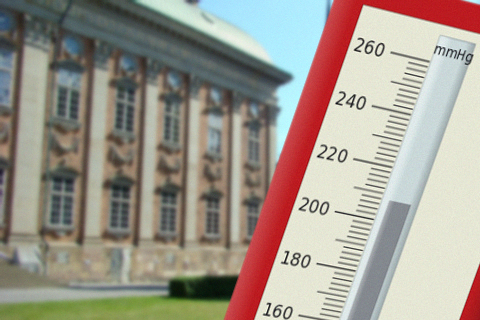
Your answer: 208 mmHg
